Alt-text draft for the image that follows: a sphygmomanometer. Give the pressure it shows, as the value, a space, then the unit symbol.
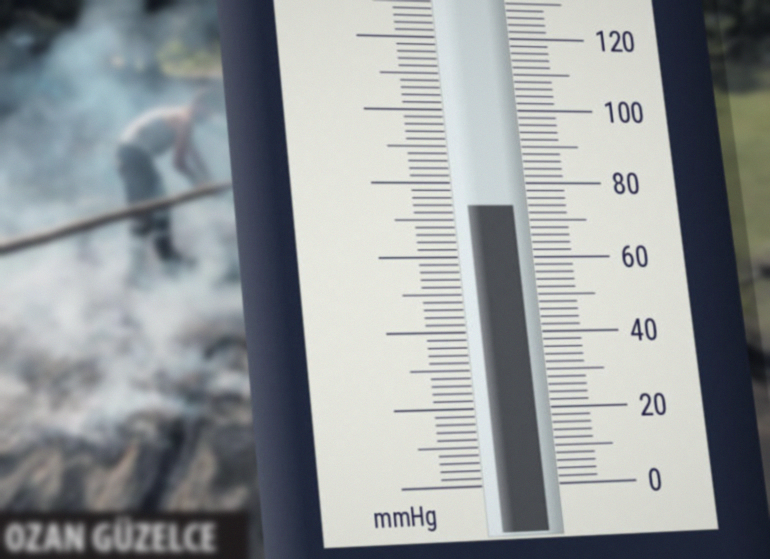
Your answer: 74 mmHg
